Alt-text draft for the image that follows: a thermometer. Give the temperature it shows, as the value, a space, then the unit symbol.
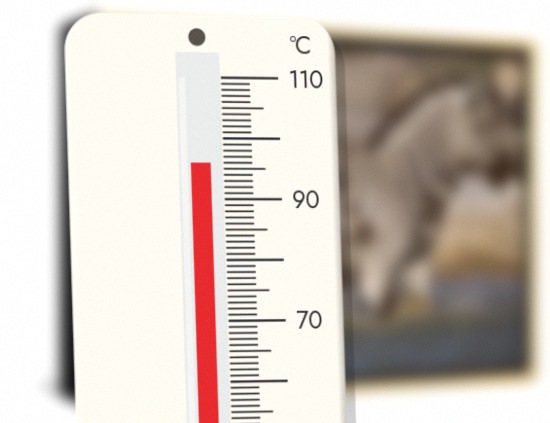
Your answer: 96 °C
